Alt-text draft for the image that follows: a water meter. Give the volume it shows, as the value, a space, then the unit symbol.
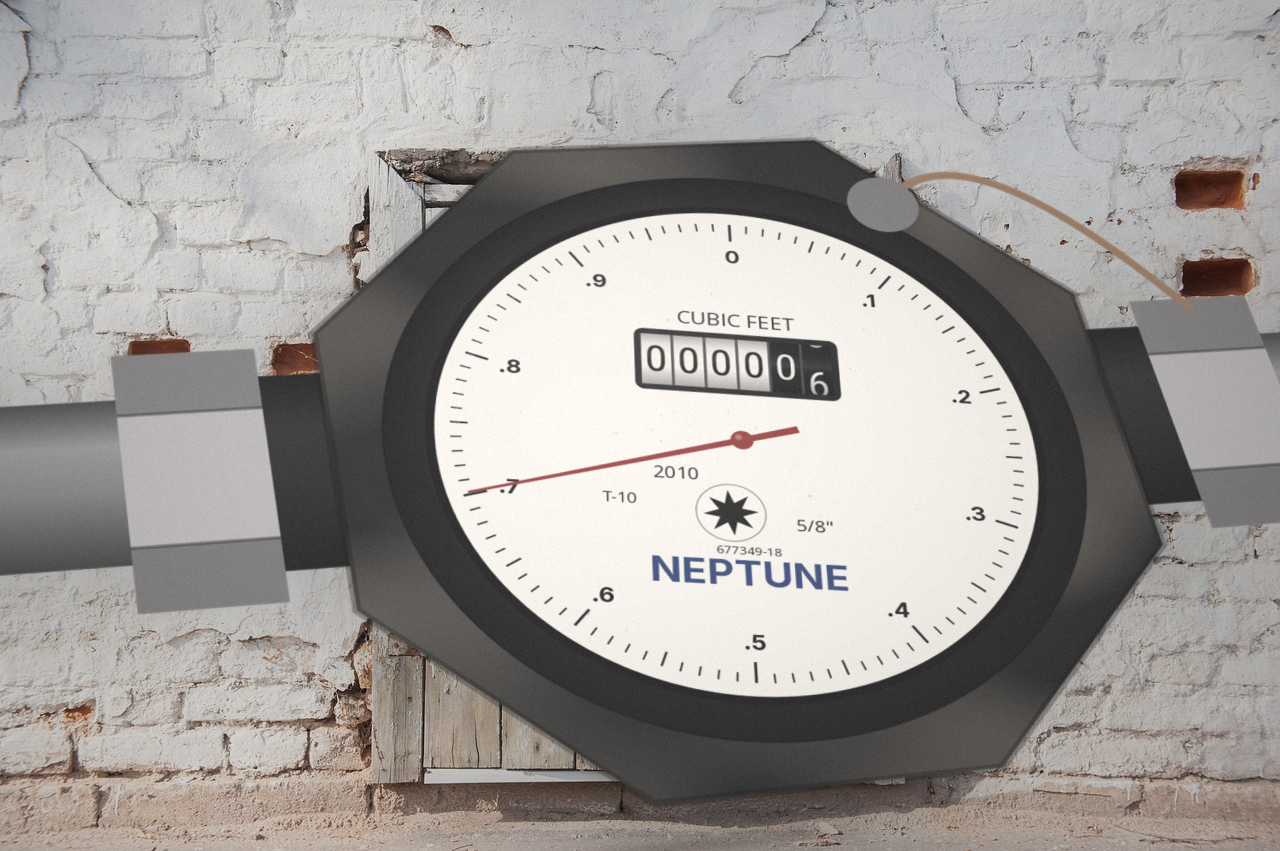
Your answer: 5.70 ft³
